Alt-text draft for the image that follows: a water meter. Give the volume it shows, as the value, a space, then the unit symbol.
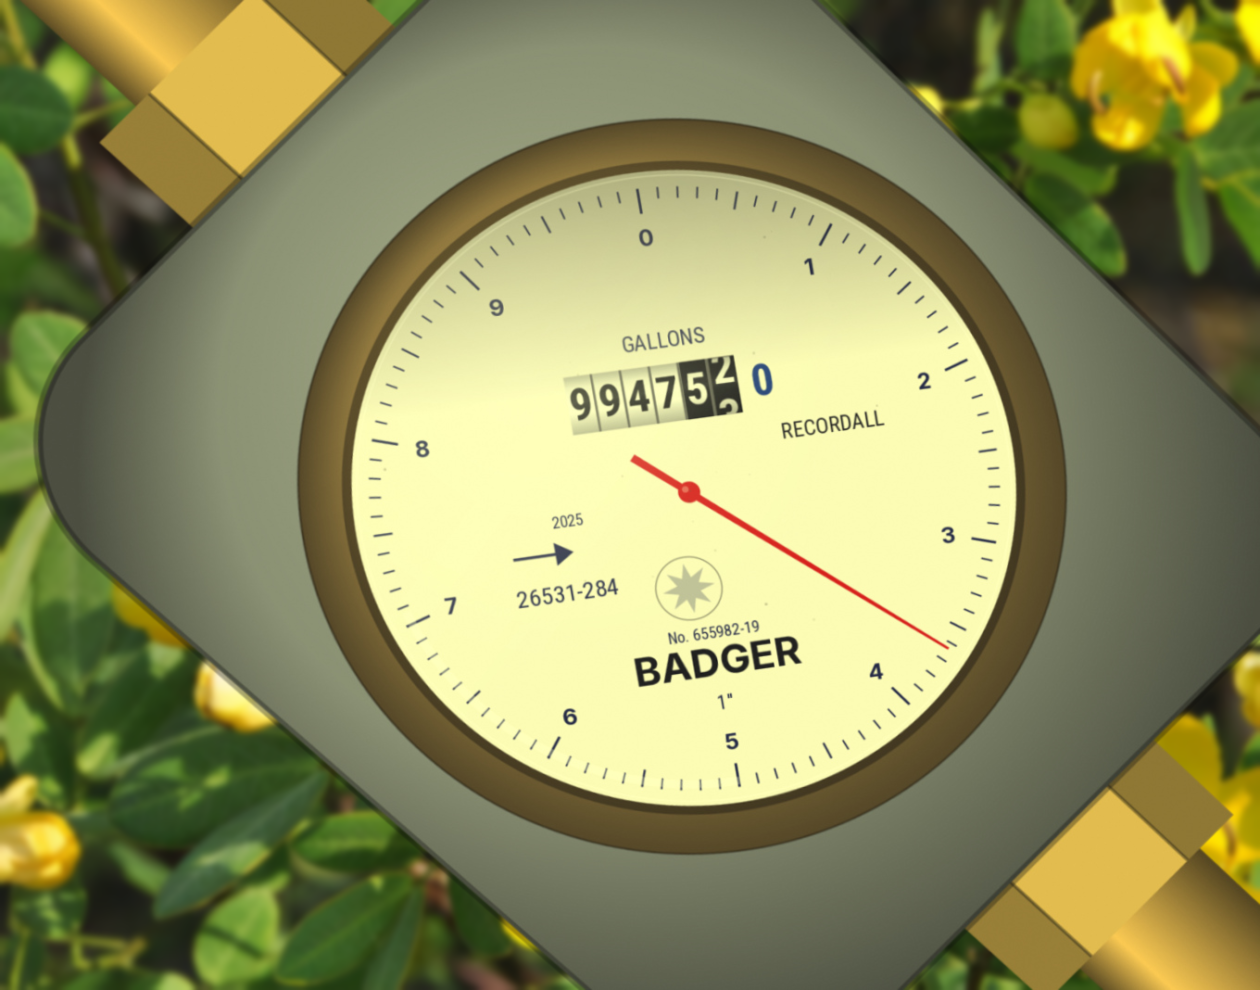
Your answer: 9947523.6 gal
